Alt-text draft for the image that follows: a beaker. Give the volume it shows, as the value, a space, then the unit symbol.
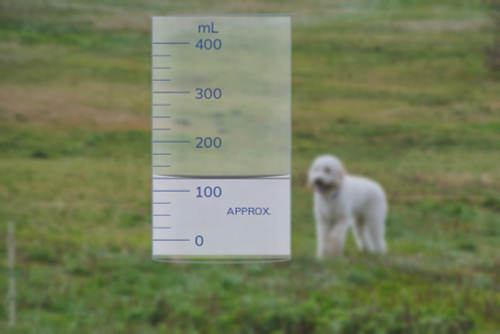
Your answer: 125 mL
